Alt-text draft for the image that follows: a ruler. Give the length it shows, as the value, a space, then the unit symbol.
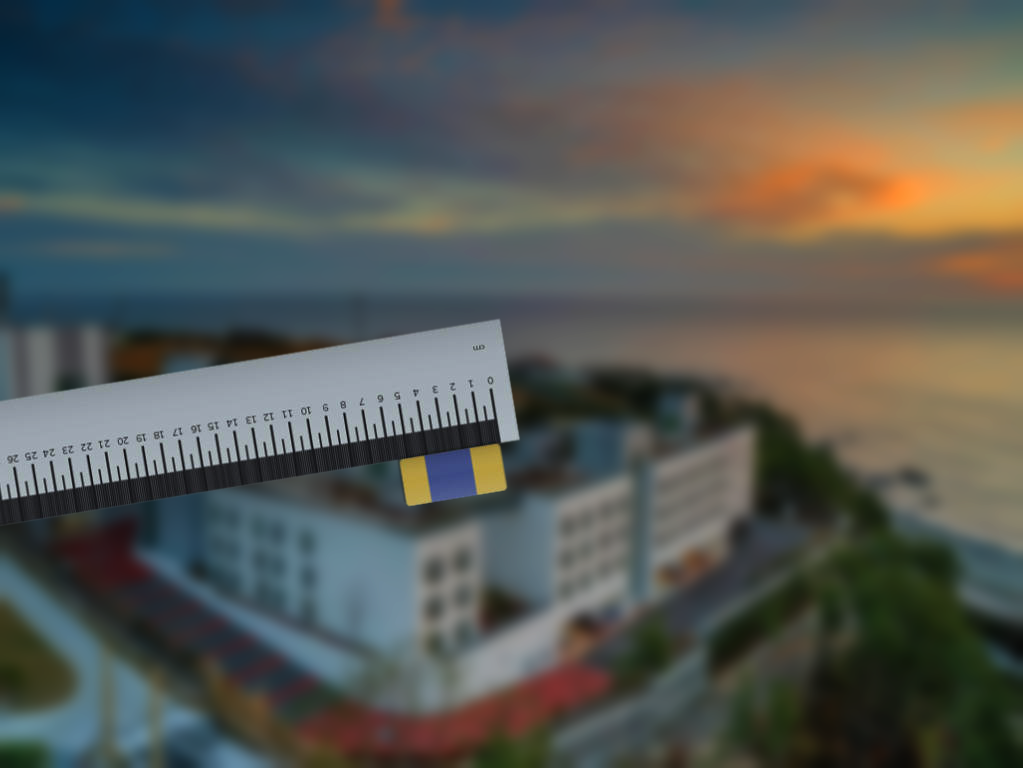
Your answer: 5.5 cm
